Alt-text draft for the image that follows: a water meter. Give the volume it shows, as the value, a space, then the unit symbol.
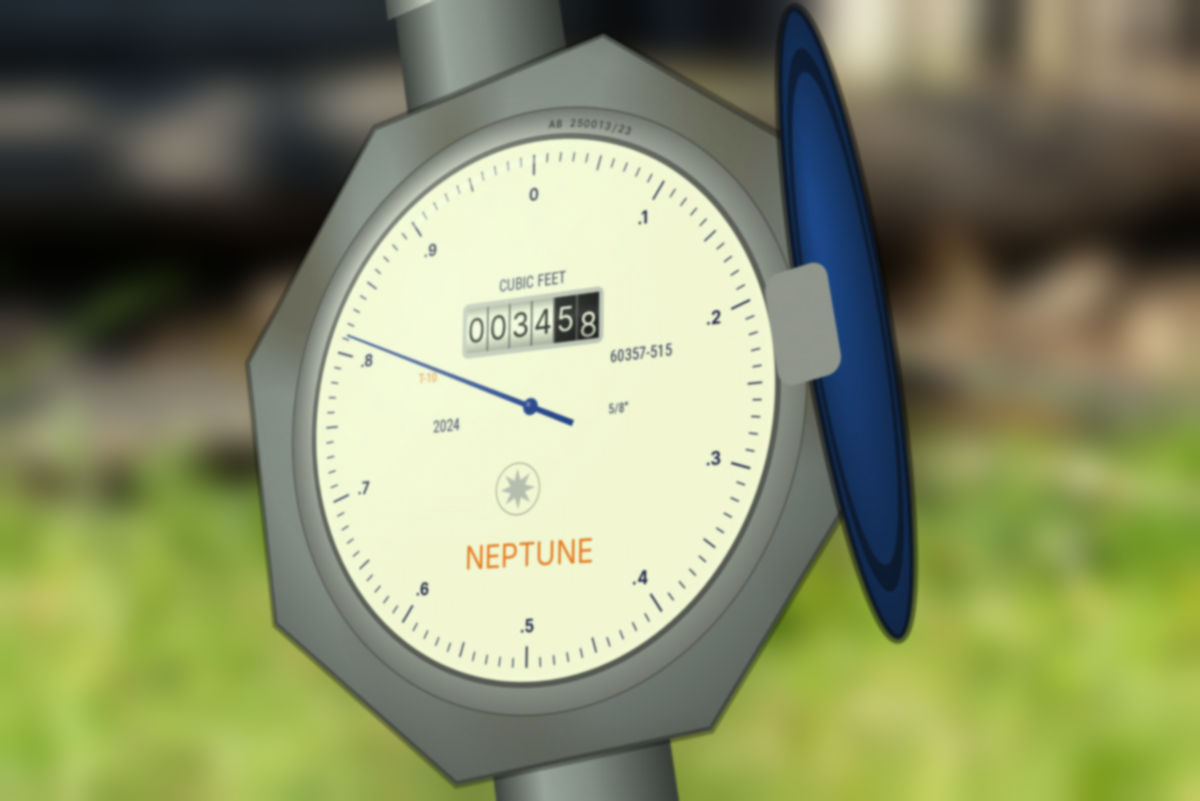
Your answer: 3457.81 ft³
